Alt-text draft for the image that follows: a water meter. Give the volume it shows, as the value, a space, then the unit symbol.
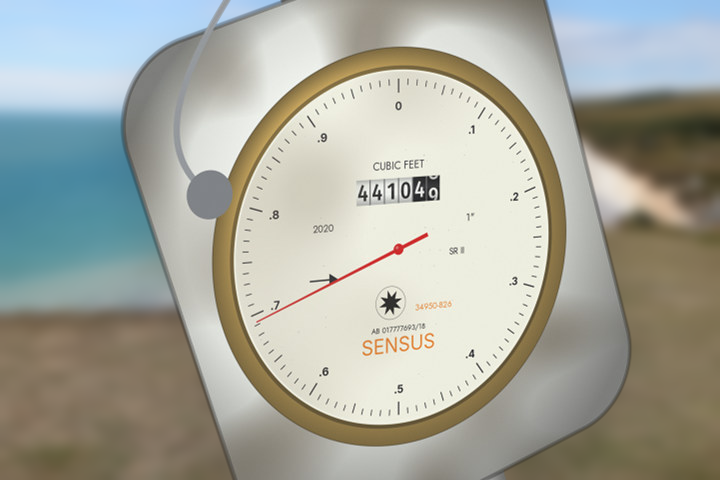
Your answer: 441048.69 ft³
